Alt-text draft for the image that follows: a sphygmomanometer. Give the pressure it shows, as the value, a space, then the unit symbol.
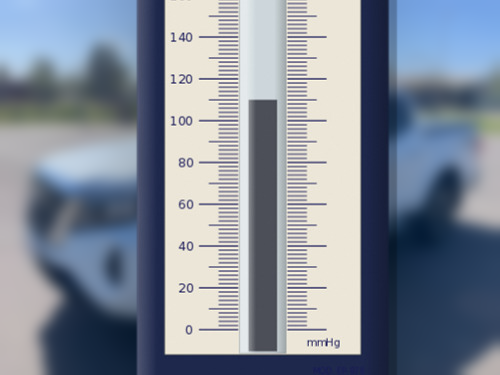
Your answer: 110 mmHg
